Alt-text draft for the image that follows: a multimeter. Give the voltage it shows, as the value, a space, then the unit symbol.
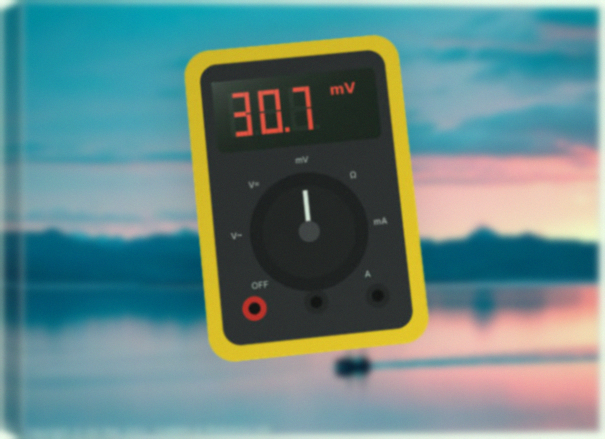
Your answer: 30.7 mV
